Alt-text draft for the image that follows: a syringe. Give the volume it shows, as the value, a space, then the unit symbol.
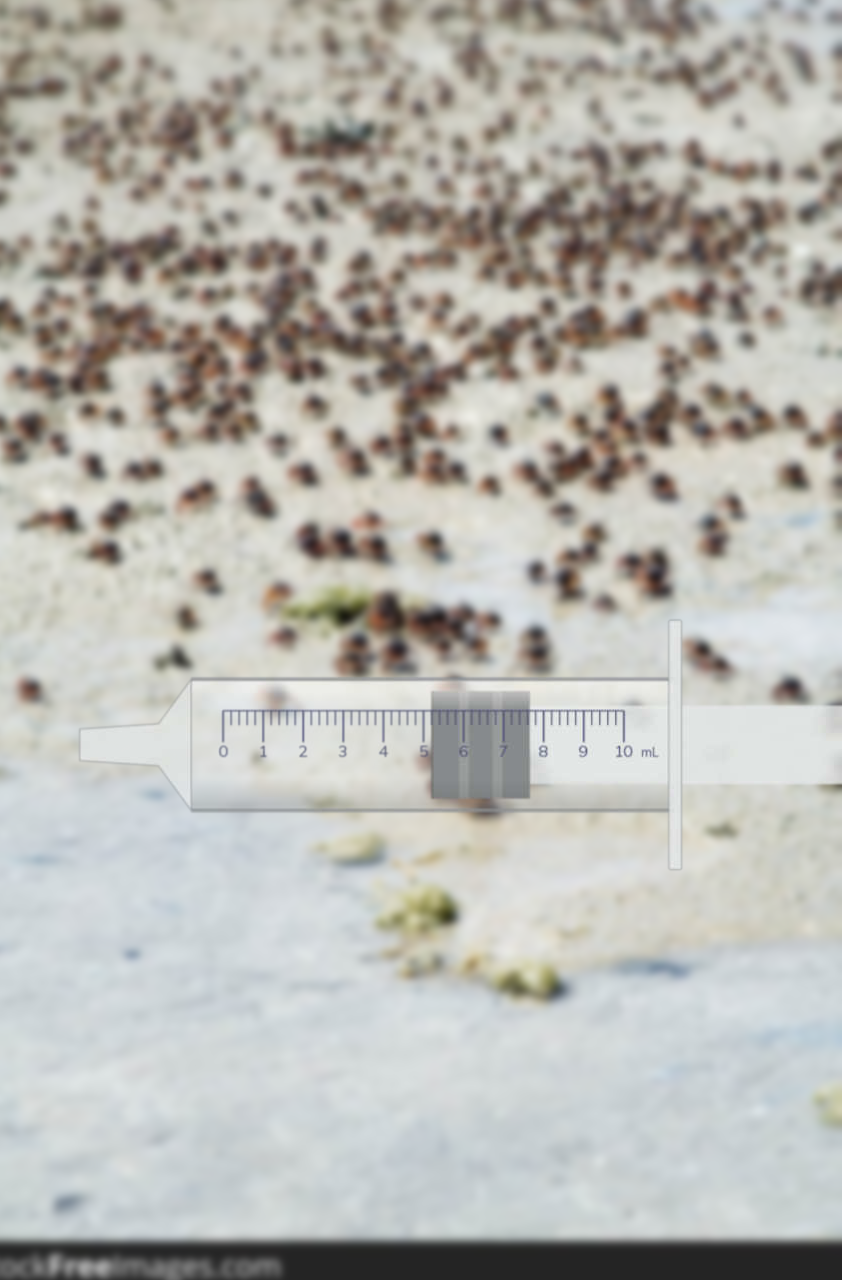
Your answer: 5.2 mL
